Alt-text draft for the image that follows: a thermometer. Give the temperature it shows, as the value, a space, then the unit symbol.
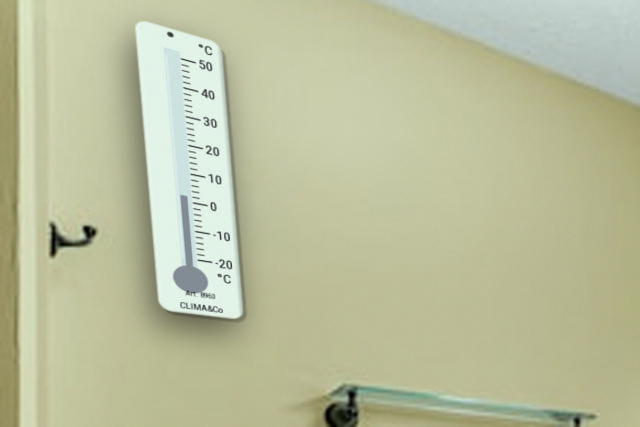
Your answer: 2 °C
